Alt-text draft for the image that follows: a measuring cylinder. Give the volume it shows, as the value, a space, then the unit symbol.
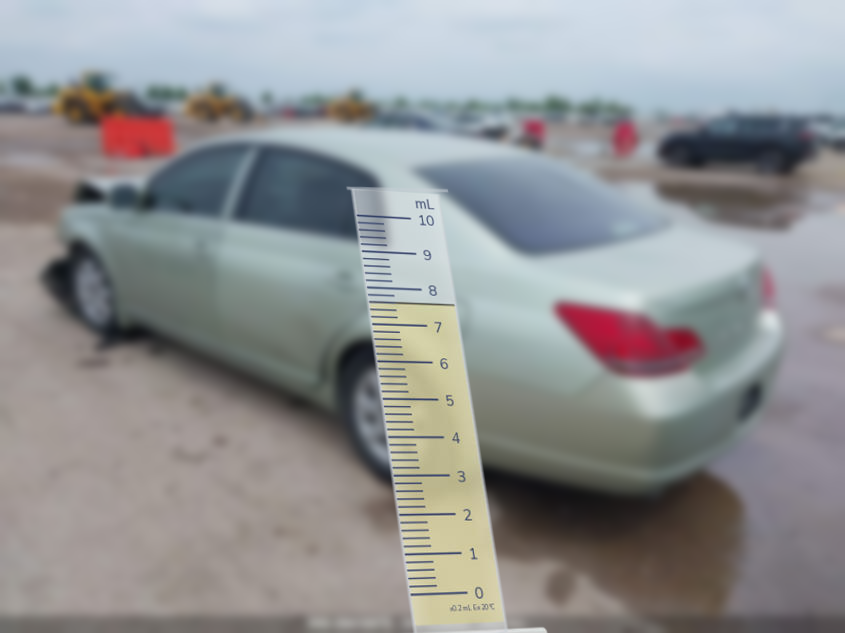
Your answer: 7.6 mL
